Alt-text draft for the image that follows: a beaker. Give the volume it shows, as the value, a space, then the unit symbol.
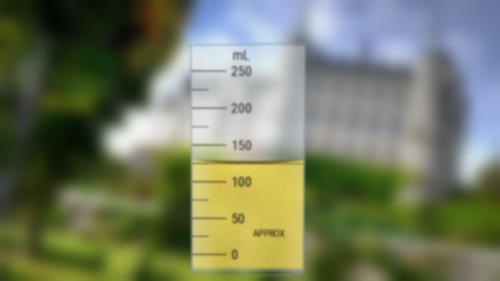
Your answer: 125 mL
